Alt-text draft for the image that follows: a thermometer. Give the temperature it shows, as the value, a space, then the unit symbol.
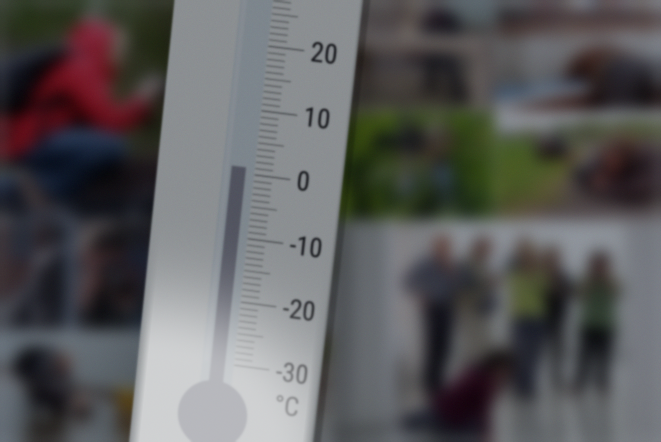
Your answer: 1 °C
